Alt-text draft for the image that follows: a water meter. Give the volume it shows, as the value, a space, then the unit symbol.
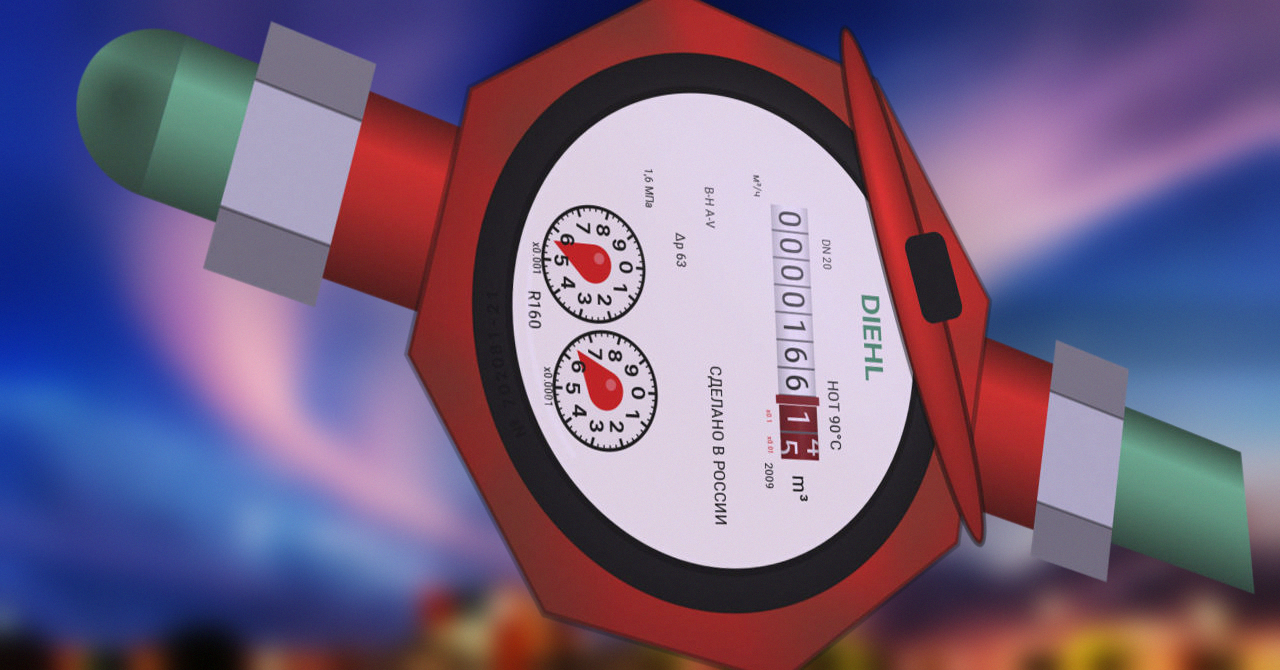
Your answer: 166.1456 m³
